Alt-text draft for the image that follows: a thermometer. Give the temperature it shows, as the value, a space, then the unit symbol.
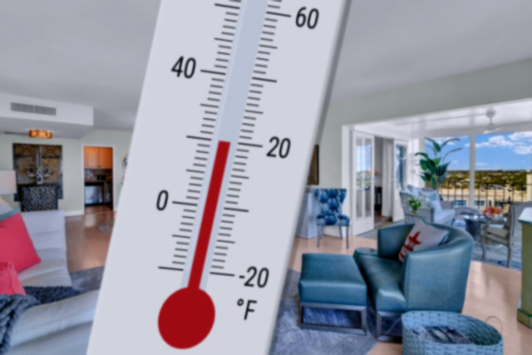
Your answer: 20 °F
